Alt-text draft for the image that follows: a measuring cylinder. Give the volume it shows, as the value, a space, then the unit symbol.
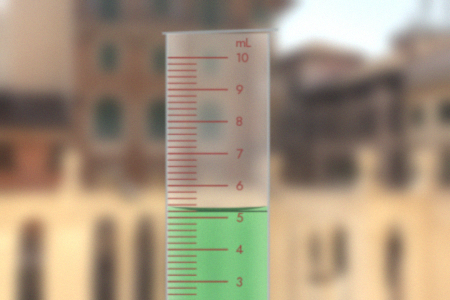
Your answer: 5.2 mL
